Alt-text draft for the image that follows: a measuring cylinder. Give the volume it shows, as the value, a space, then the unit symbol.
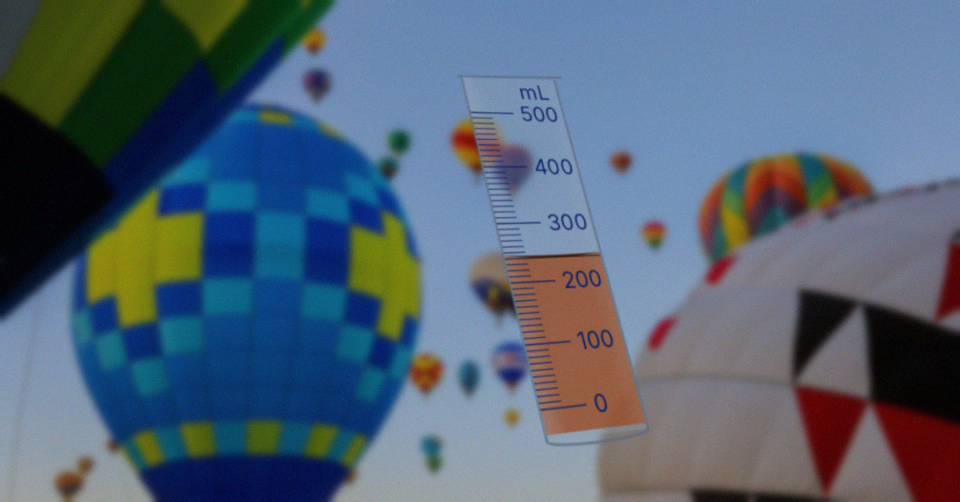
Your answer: 240 mL
